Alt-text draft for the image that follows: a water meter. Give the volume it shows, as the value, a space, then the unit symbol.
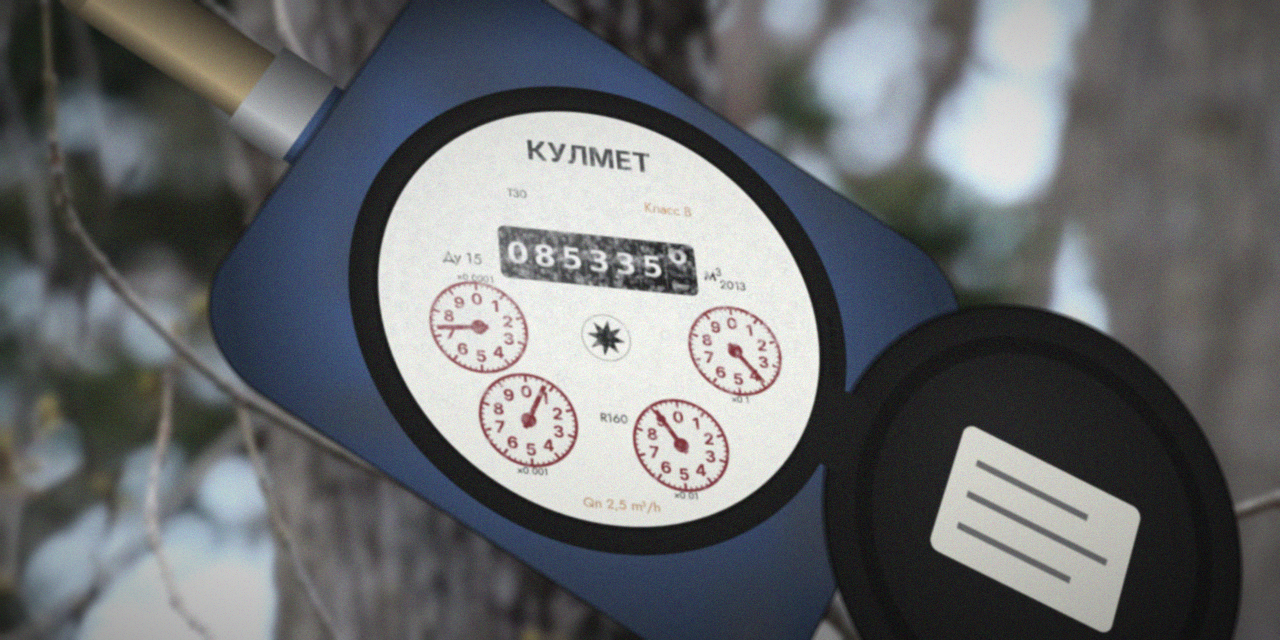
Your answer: 853356.3907 m³
